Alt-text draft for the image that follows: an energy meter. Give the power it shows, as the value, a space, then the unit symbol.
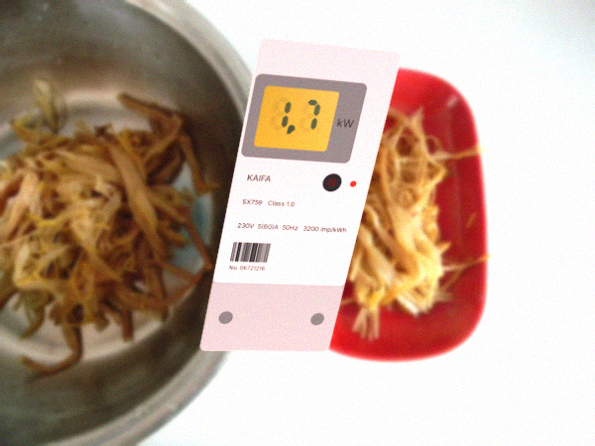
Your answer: 1.7 kW
